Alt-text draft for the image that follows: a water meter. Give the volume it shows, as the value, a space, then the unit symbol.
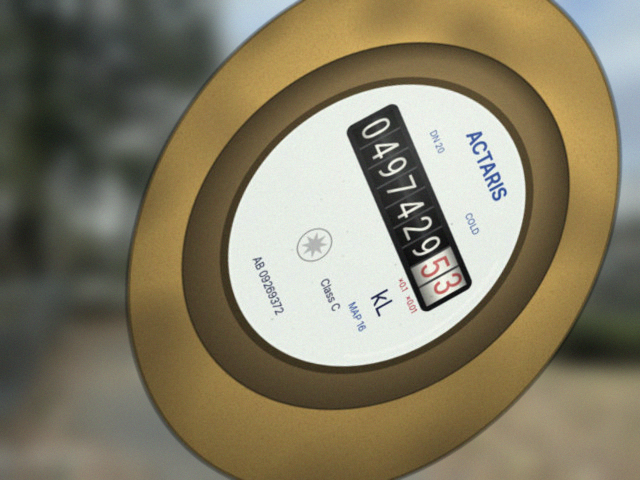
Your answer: 497429.53 kL
